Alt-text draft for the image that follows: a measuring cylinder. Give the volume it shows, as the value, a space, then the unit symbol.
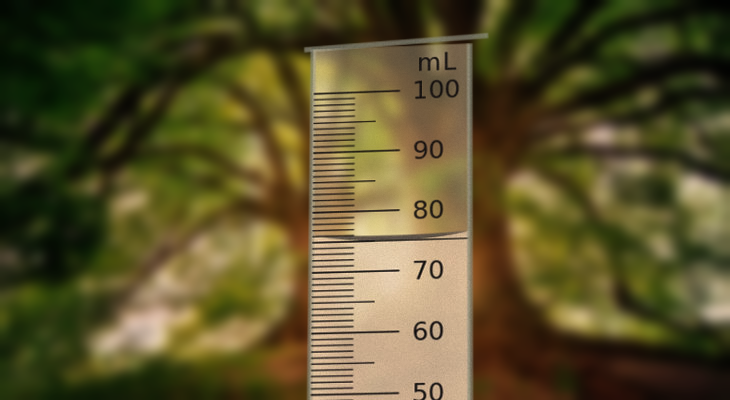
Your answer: 75 mL
